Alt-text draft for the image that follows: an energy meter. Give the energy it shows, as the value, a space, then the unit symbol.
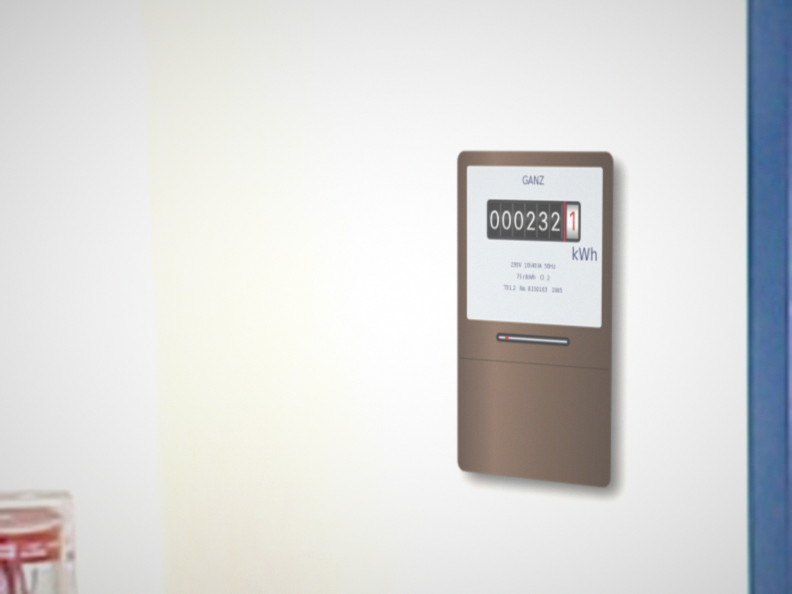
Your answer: 232.1 kWh
